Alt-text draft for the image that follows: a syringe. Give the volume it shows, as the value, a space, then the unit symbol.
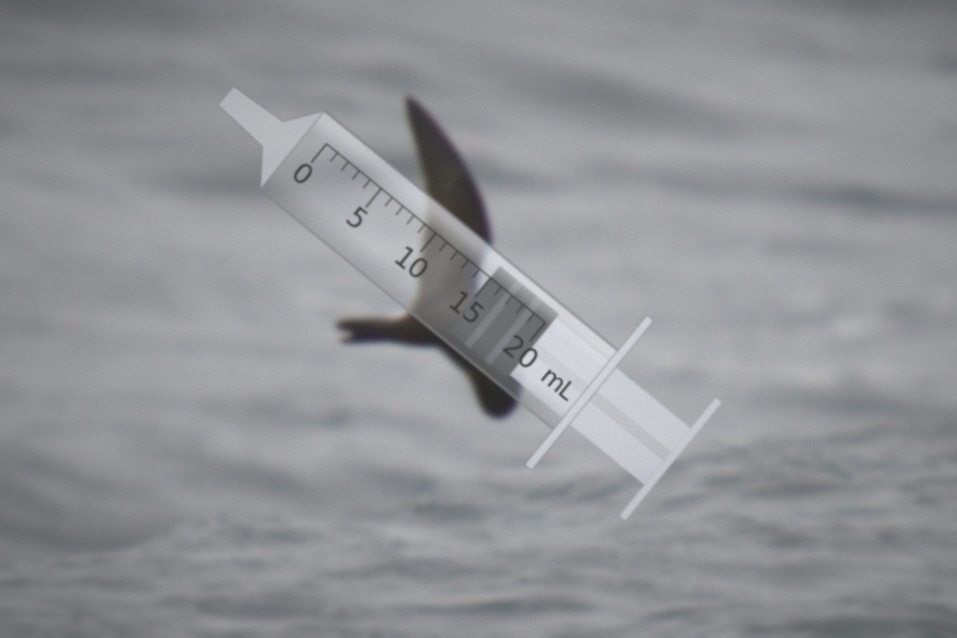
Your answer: 15 mL
